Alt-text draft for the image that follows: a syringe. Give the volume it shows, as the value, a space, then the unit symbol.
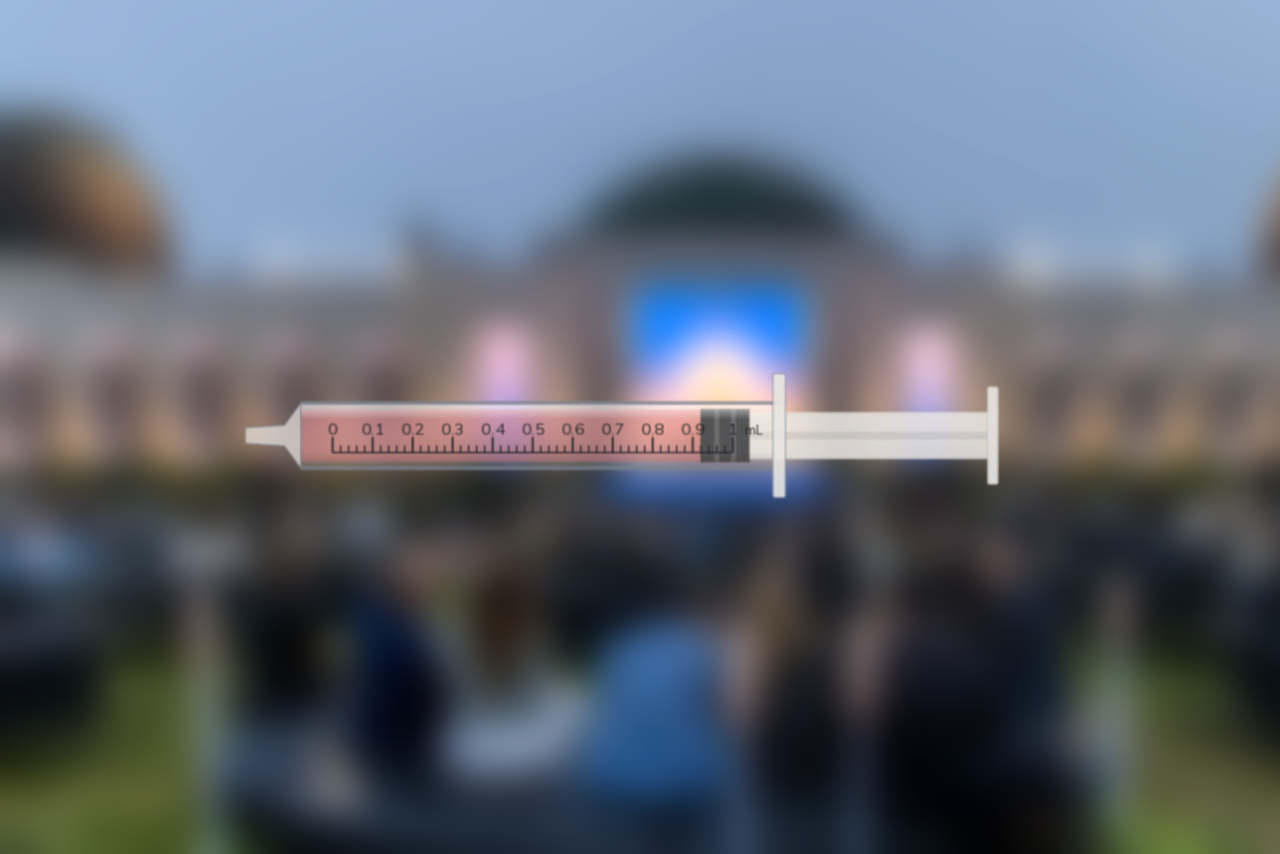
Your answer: 0.92 mL
